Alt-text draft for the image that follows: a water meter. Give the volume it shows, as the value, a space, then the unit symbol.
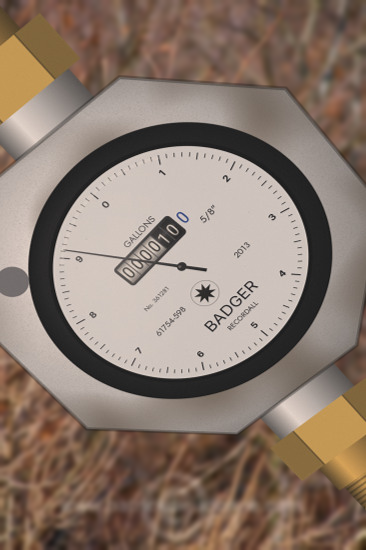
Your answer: 99.1 gal
